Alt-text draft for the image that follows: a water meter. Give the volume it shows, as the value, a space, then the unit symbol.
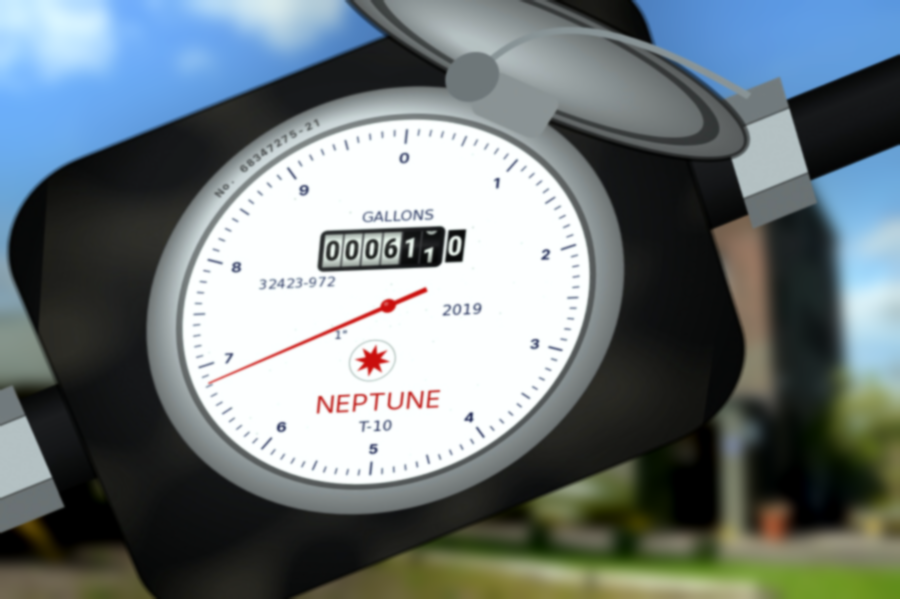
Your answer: 6106.8 gal
